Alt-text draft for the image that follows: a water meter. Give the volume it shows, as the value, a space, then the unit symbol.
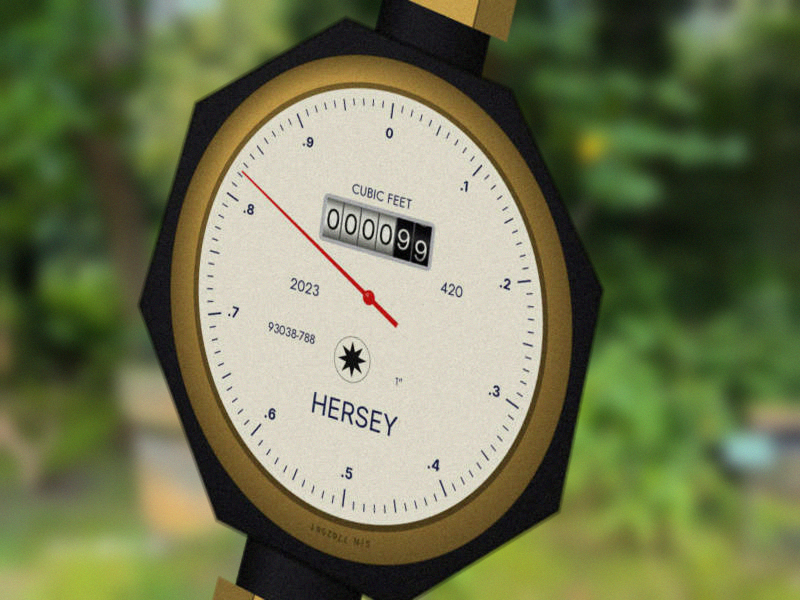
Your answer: 98.82 ft³
